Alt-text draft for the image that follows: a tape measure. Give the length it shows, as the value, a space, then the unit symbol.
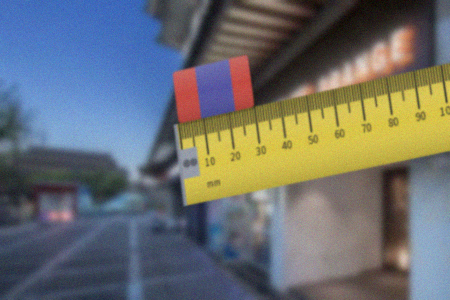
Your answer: 30 mm
